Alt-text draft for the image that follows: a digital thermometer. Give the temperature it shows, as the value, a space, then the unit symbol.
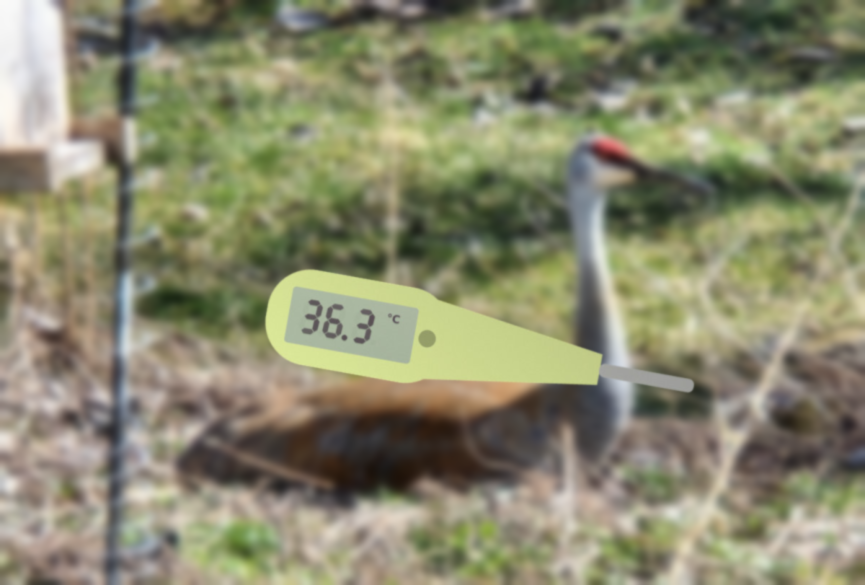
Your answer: 36.3 °C
